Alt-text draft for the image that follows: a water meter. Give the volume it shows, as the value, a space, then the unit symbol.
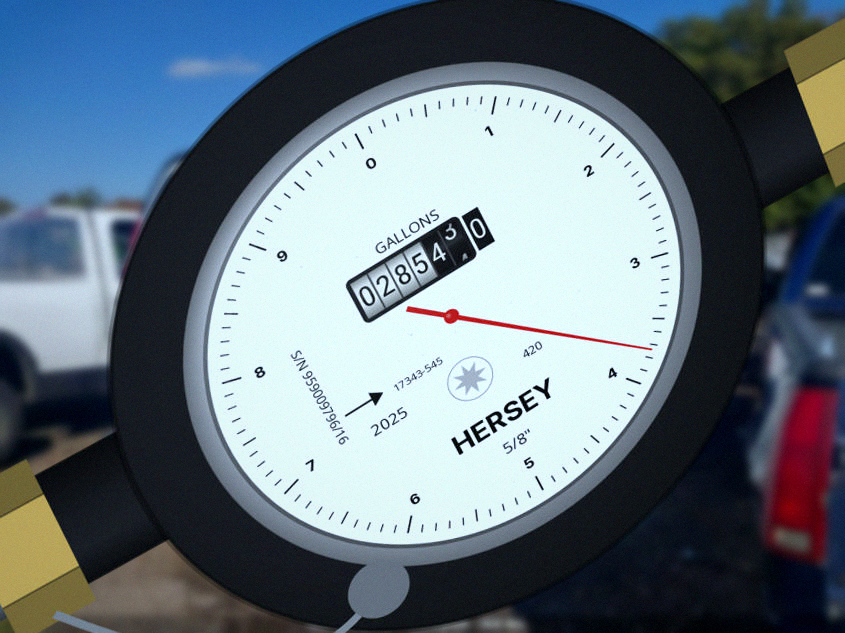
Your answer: 285433.7 gal
